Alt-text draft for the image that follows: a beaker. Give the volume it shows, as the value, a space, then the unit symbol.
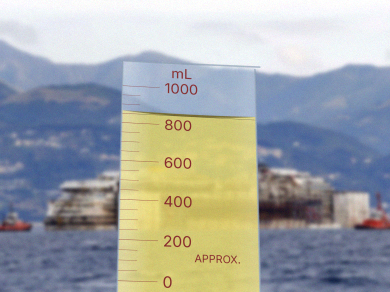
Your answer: 850 mL
